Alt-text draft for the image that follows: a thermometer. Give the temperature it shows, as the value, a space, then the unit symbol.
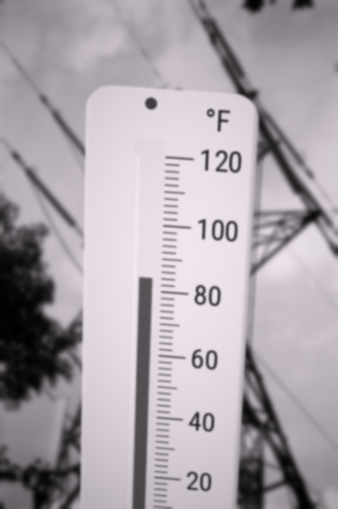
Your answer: 84 °F
